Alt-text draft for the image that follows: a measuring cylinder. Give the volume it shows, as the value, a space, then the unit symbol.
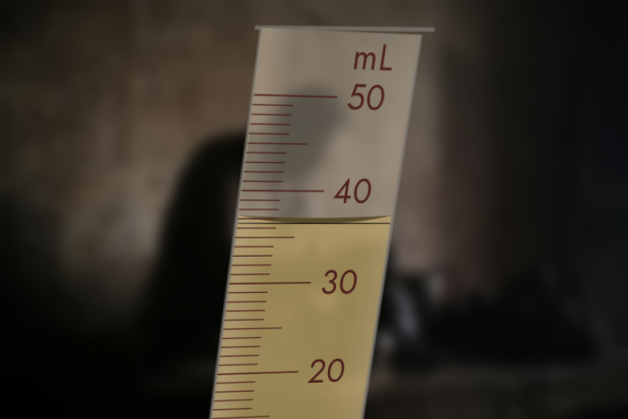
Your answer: 36.5 mL
